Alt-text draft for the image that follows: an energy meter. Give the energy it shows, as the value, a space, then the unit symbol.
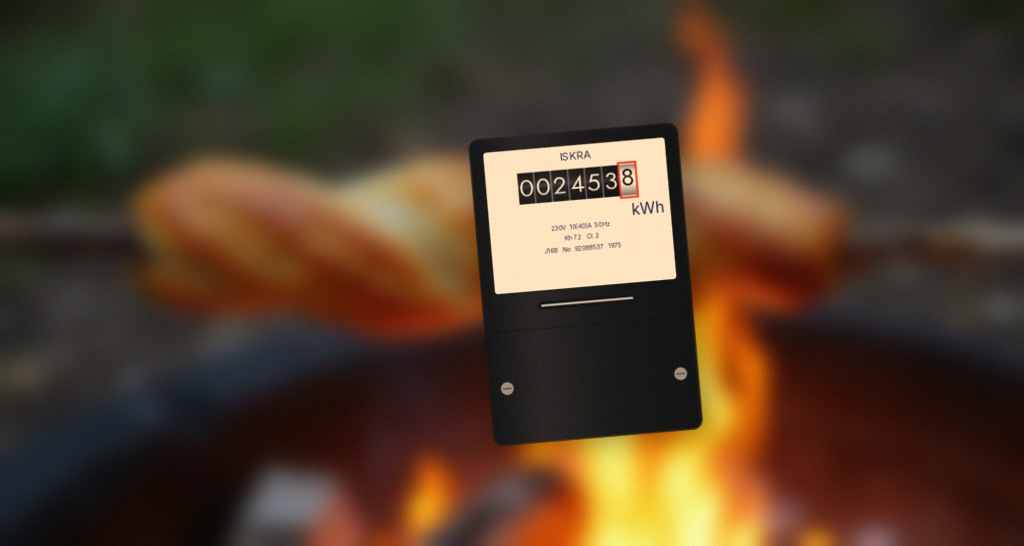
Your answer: 2453.8 kWh
